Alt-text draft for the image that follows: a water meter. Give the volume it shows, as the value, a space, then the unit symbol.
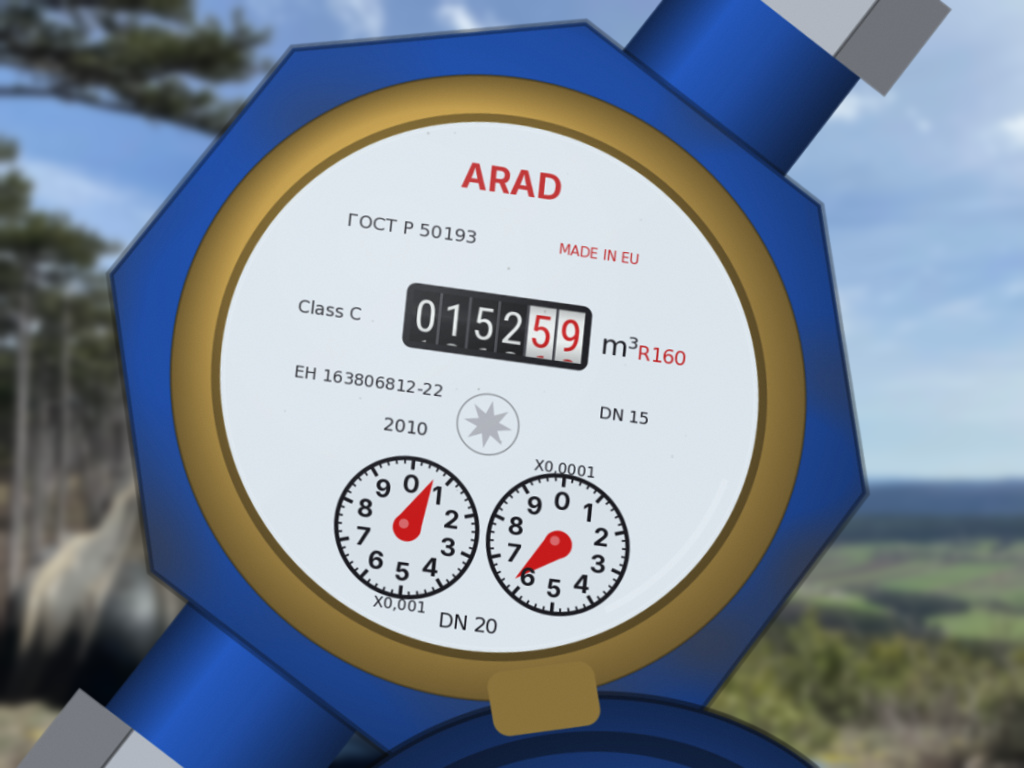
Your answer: 152.5906 m³
